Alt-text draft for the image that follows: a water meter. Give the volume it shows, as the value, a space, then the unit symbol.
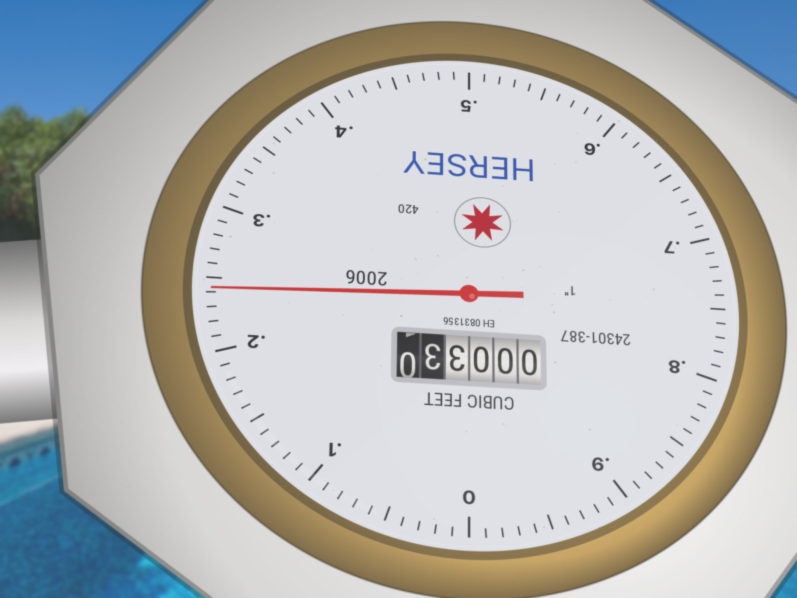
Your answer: 330.24 ft³
